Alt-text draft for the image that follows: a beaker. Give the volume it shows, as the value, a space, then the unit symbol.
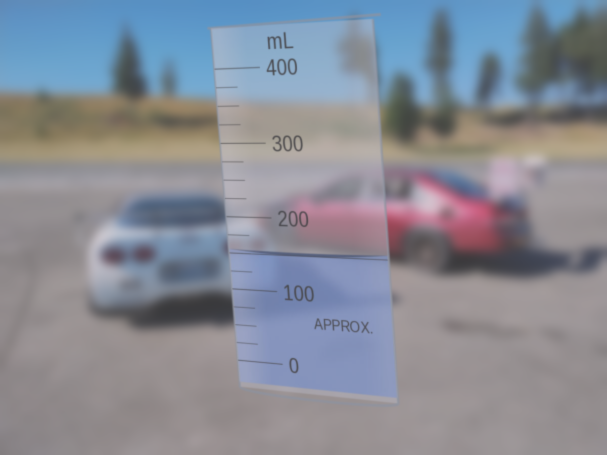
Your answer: 150 mL
